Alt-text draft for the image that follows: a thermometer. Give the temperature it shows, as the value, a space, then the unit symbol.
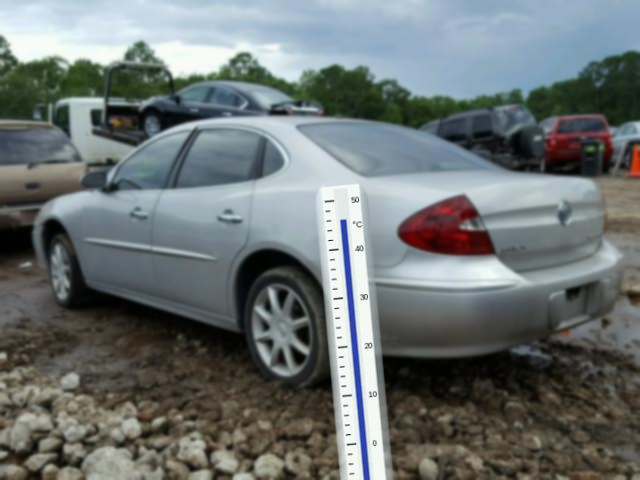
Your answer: 46 °C
